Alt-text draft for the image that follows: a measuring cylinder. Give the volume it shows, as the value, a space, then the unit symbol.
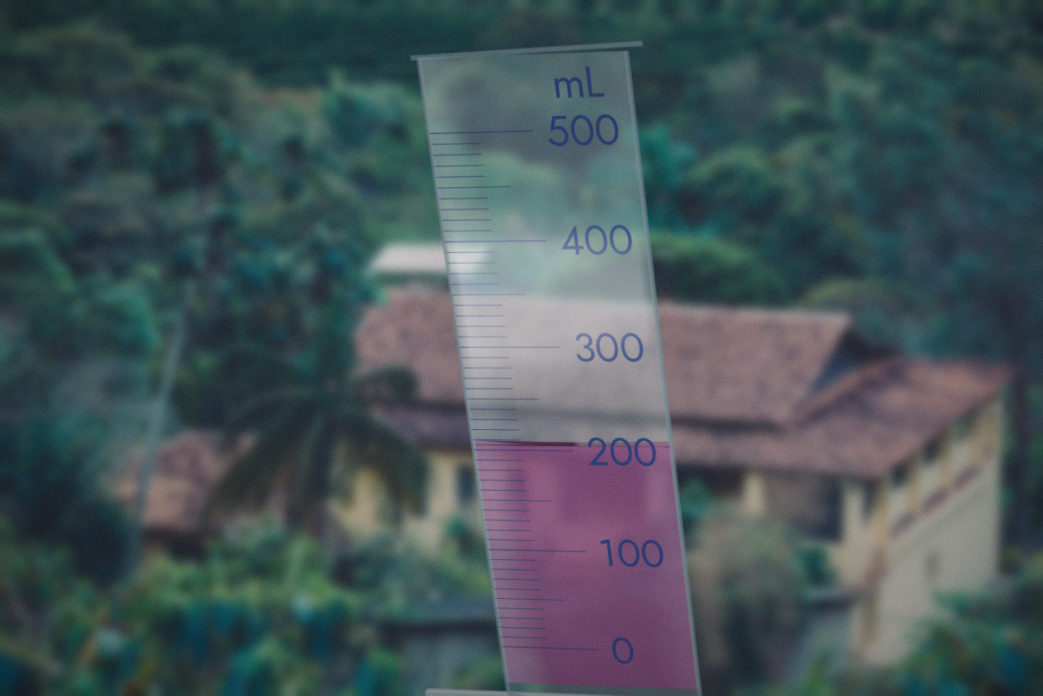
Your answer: 205 mL
